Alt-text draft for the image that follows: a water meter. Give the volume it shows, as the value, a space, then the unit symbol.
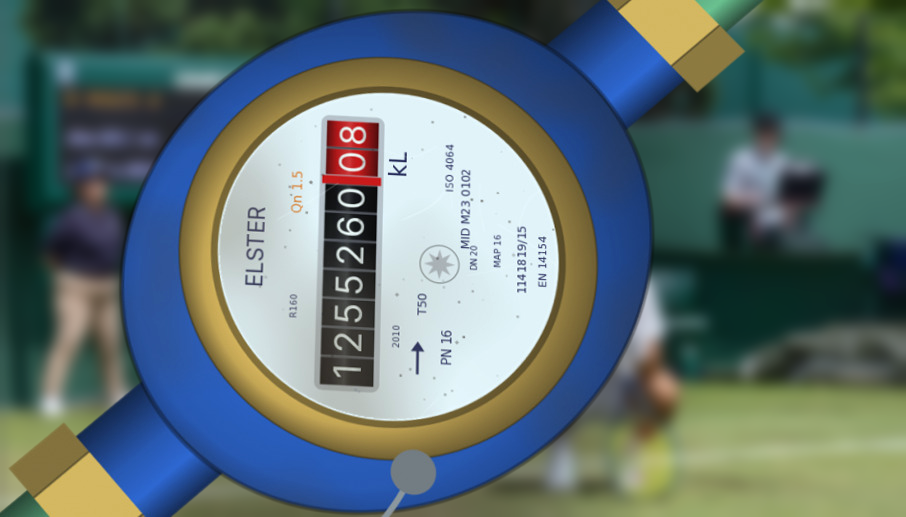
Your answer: 1255260.08 kL
